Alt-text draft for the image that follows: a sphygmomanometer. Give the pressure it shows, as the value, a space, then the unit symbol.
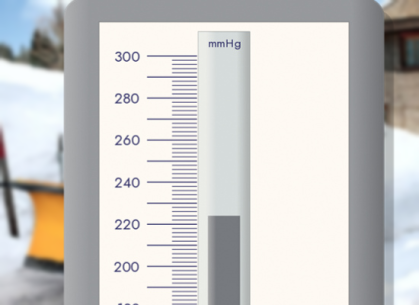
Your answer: 224 mmHg
